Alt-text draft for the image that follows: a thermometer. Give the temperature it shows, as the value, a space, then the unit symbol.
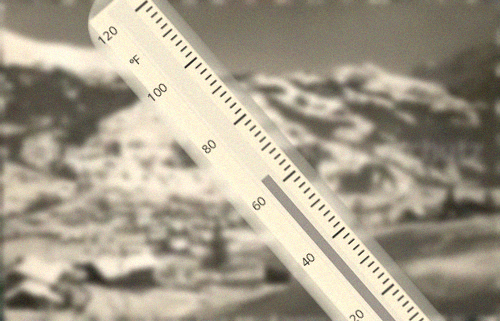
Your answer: 64 °F
